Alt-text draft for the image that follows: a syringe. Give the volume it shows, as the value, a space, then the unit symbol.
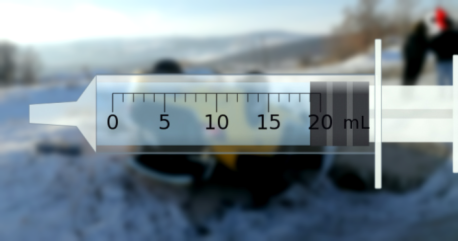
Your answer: 19 mL
